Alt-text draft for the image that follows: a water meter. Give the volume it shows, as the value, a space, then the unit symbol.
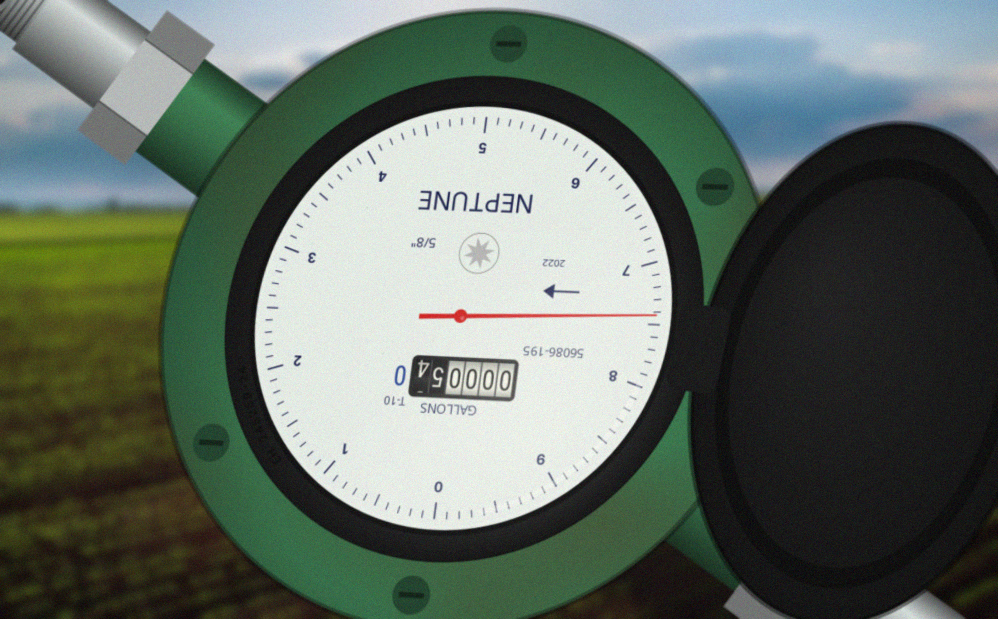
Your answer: 537.4 gal
